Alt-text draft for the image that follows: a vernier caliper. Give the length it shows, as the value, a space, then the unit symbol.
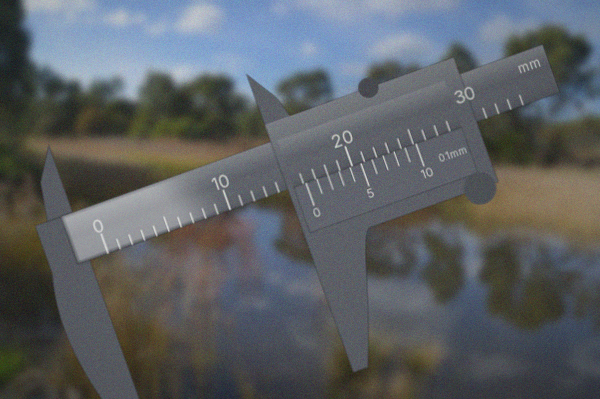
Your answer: 16.2 mm
